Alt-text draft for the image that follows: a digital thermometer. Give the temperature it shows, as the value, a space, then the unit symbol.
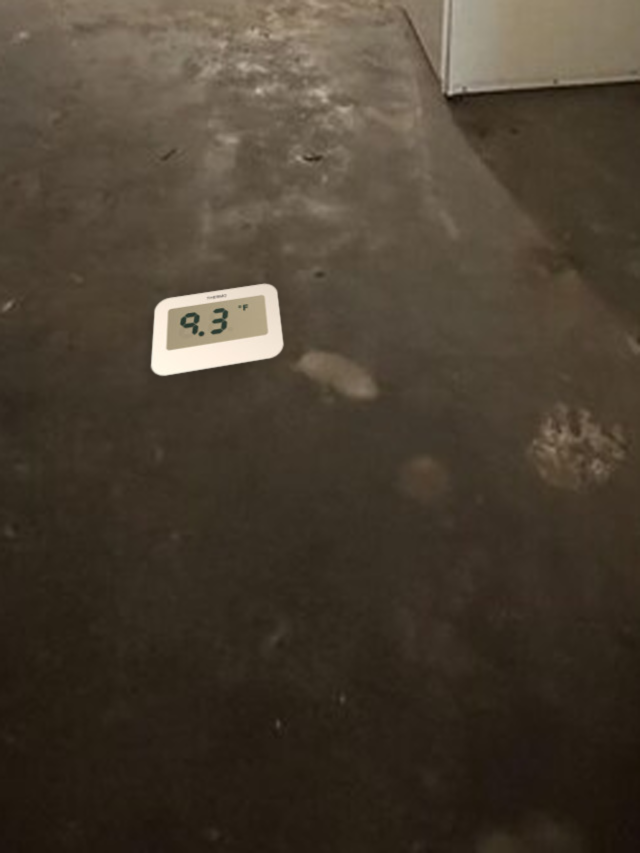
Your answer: 9.3 °F
